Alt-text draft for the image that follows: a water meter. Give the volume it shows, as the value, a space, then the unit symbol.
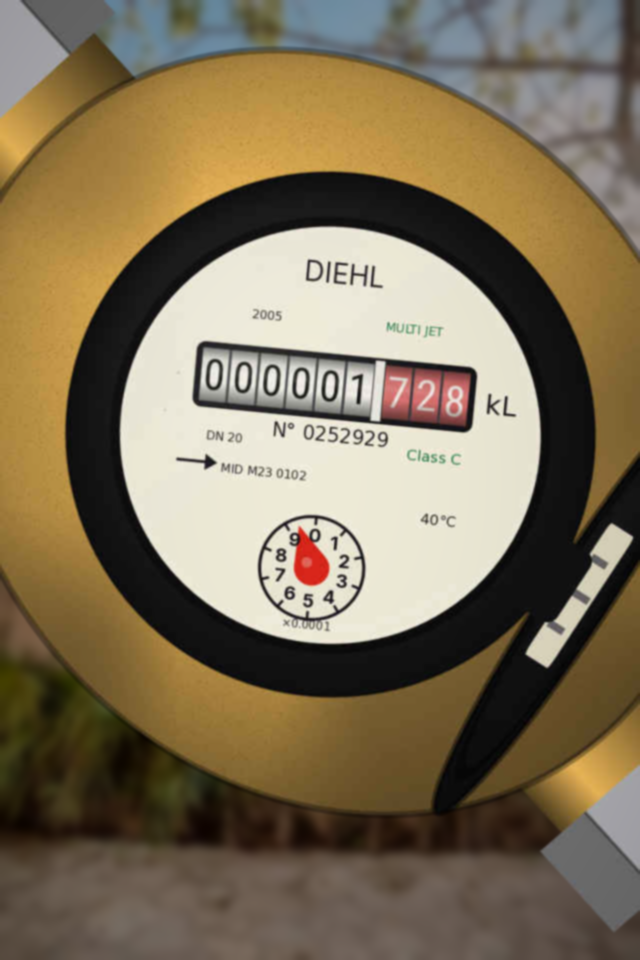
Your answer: 1.7279 kL
